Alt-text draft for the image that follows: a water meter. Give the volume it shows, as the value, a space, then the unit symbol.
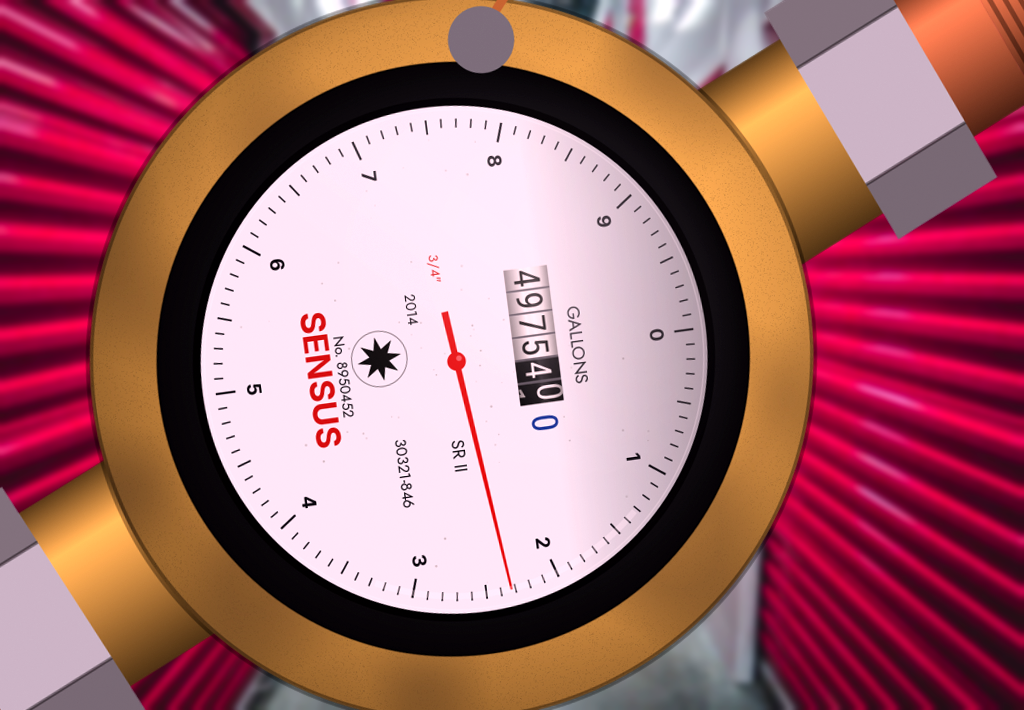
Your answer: 4975402.3 gal
